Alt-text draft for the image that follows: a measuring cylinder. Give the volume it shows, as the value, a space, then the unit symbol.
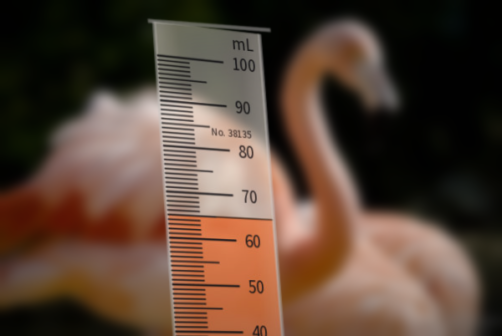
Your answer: 65 mL
